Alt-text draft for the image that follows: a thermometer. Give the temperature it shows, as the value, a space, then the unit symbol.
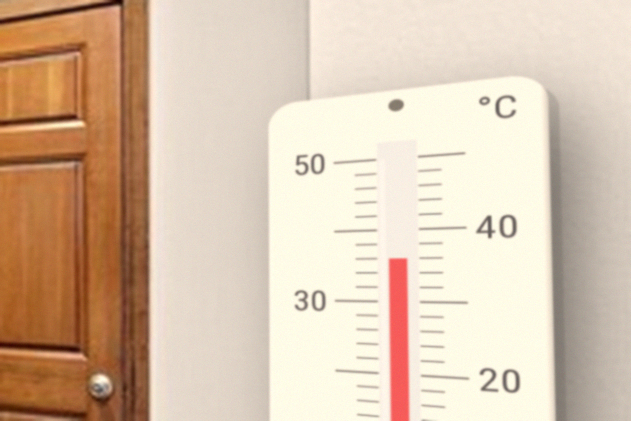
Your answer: 36 °C
